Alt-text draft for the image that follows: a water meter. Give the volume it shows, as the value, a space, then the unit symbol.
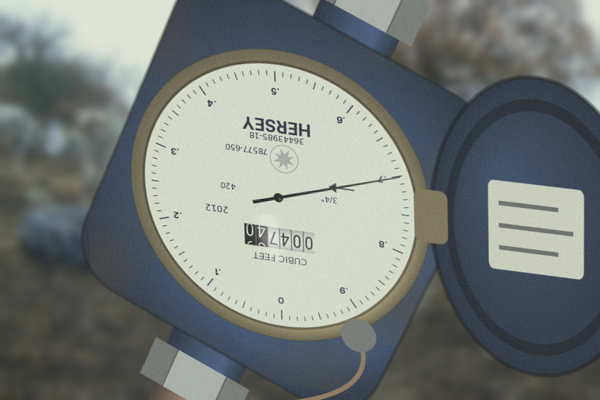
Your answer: 4739.70 ft³
